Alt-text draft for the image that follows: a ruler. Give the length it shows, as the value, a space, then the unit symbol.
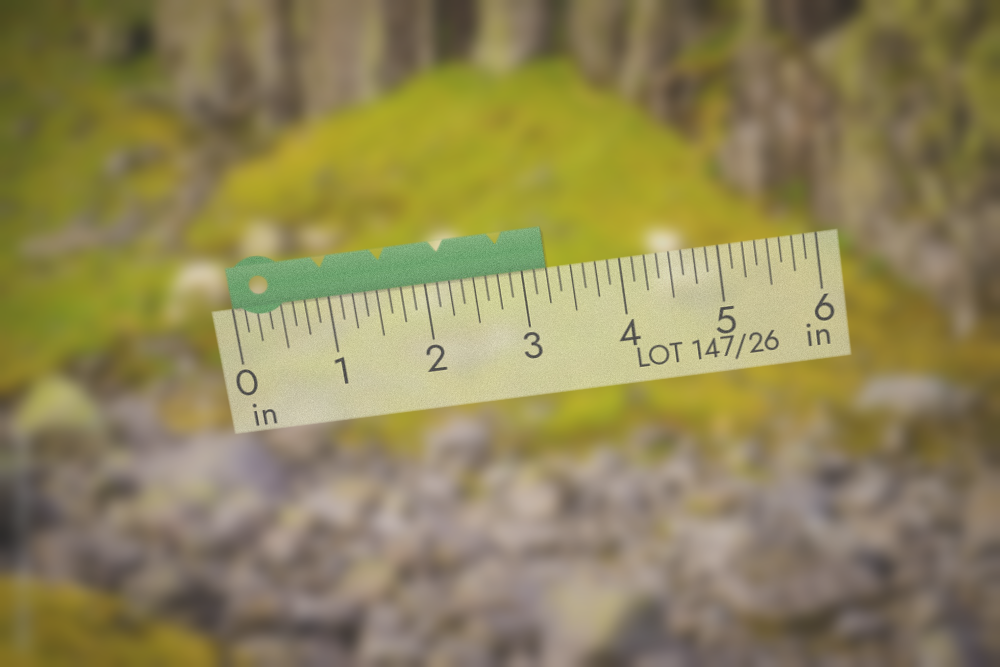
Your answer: 3.25 in
